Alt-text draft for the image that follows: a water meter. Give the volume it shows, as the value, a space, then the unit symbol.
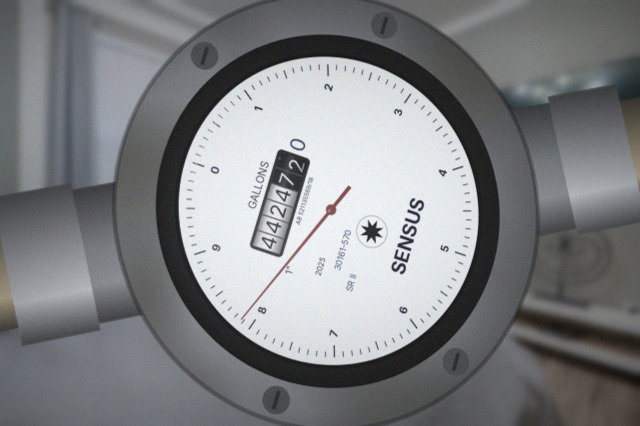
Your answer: 4424718.1 gal
